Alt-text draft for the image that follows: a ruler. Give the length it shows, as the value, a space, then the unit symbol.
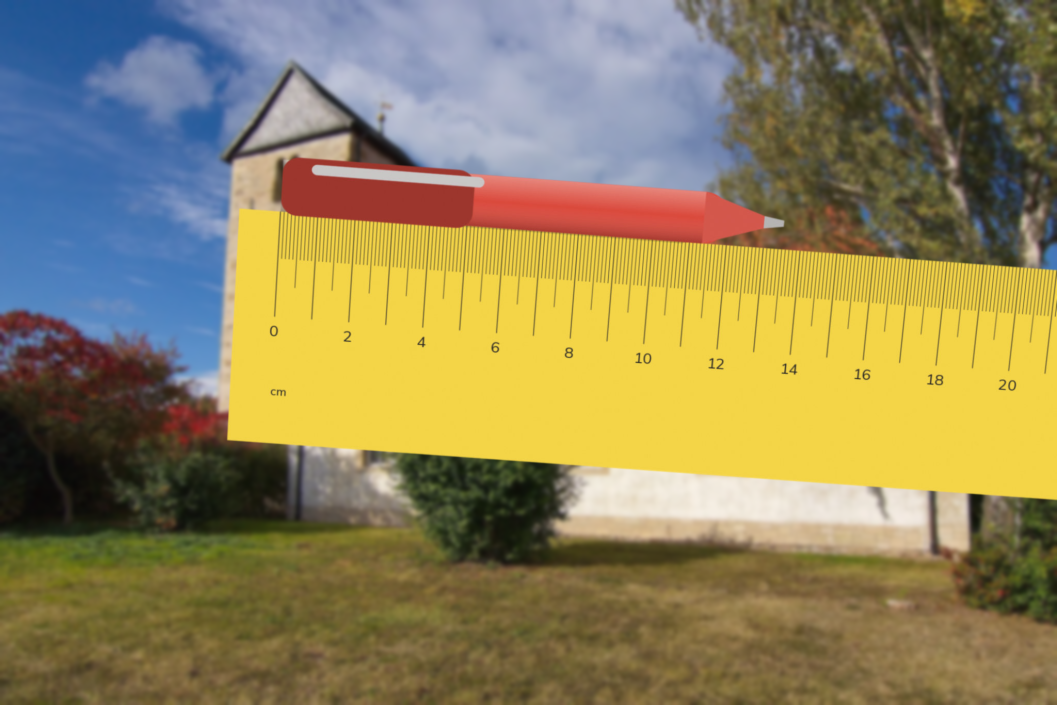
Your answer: 13.5 cm
